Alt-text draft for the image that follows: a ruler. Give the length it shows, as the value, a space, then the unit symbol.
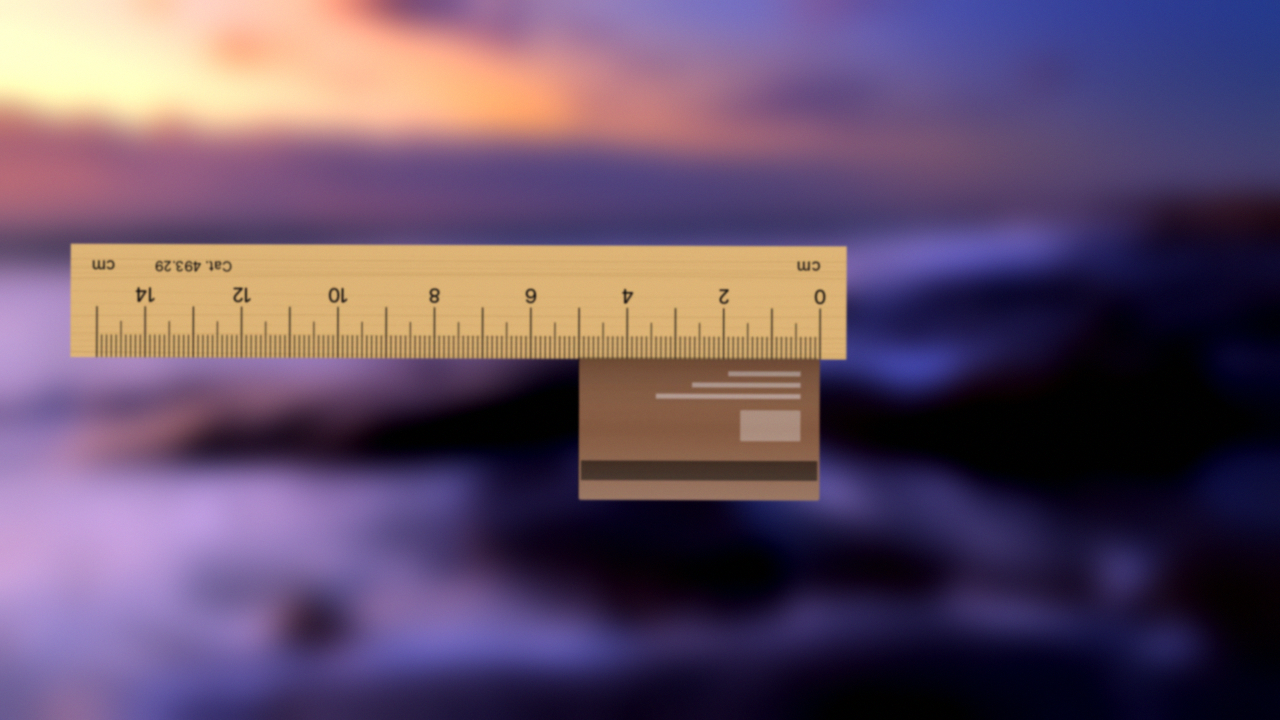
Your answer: 5 cm
